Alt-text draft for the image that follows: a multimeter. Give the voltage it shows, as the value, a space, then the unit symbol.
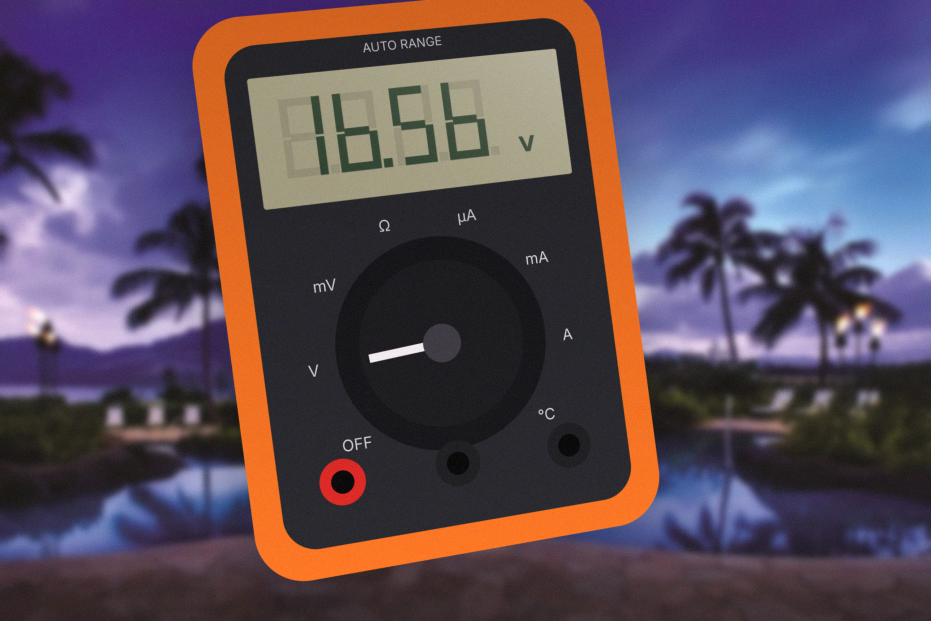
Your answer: 16.56 V
